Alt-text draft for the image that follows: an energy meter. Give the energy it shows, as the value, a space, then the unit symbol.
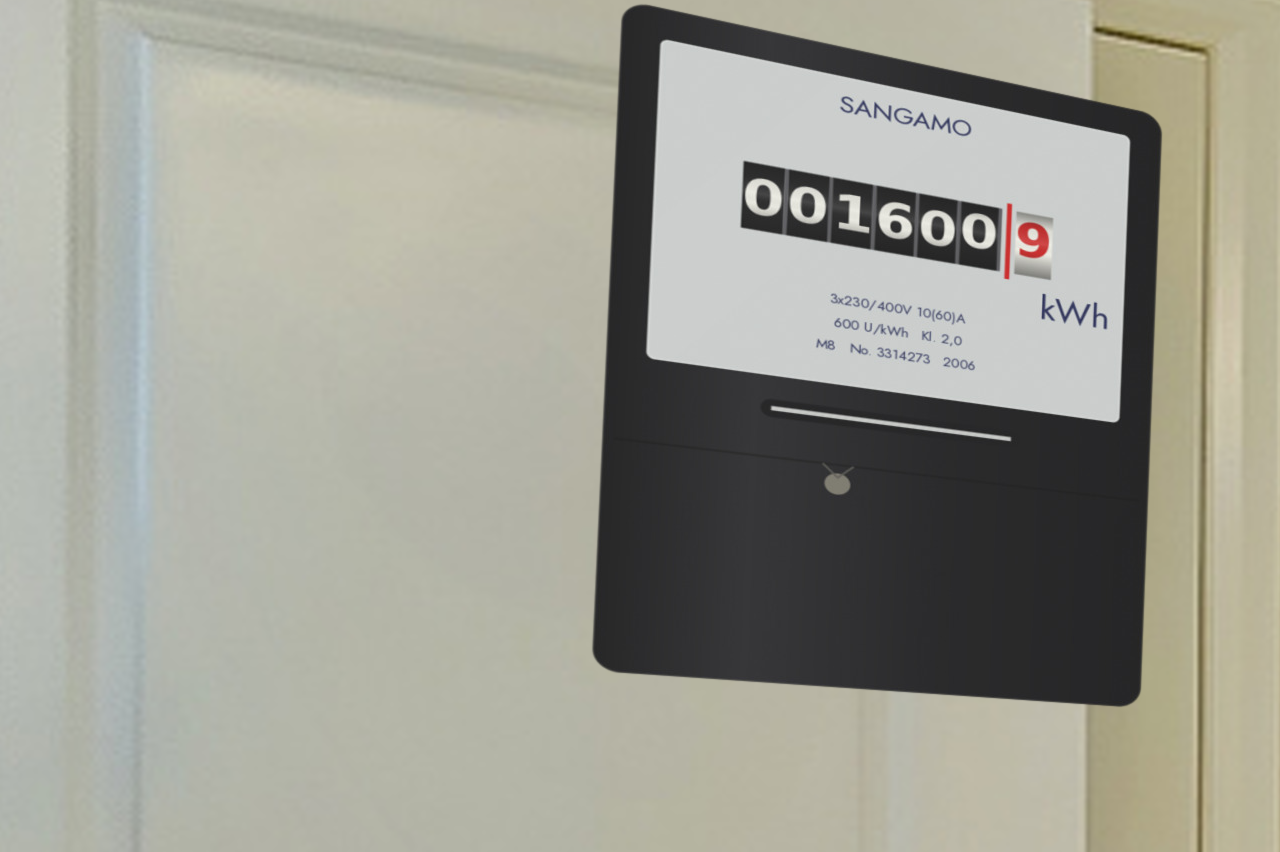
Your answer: 1600.9 kWh
